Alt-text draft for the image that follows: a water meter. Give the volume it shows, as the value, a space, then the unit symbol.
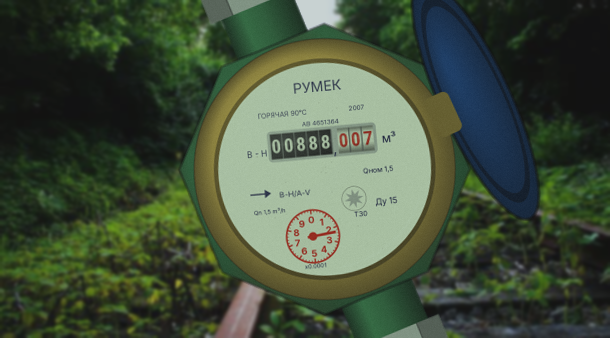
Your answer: 888.0072 m³
